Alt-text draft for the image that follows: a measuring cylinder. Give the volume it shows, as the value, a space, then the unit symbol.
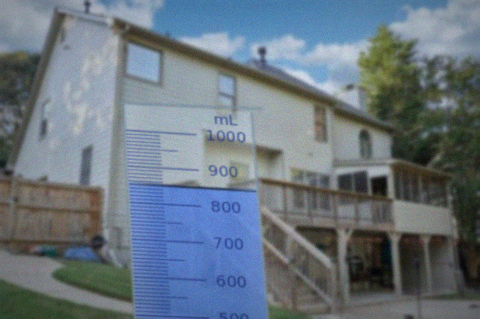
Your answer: 850 mL
